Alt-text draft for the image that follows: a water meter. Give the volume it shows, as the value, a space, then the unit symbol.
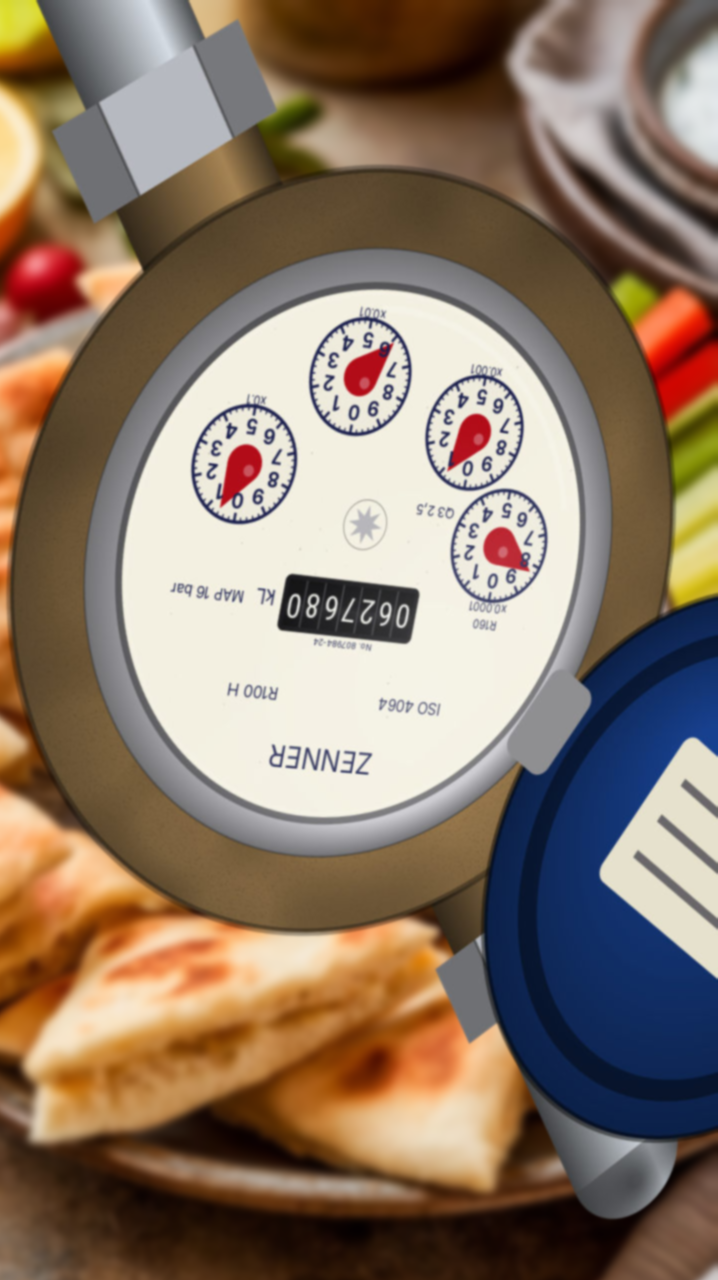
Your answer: 627680.0608 kL
